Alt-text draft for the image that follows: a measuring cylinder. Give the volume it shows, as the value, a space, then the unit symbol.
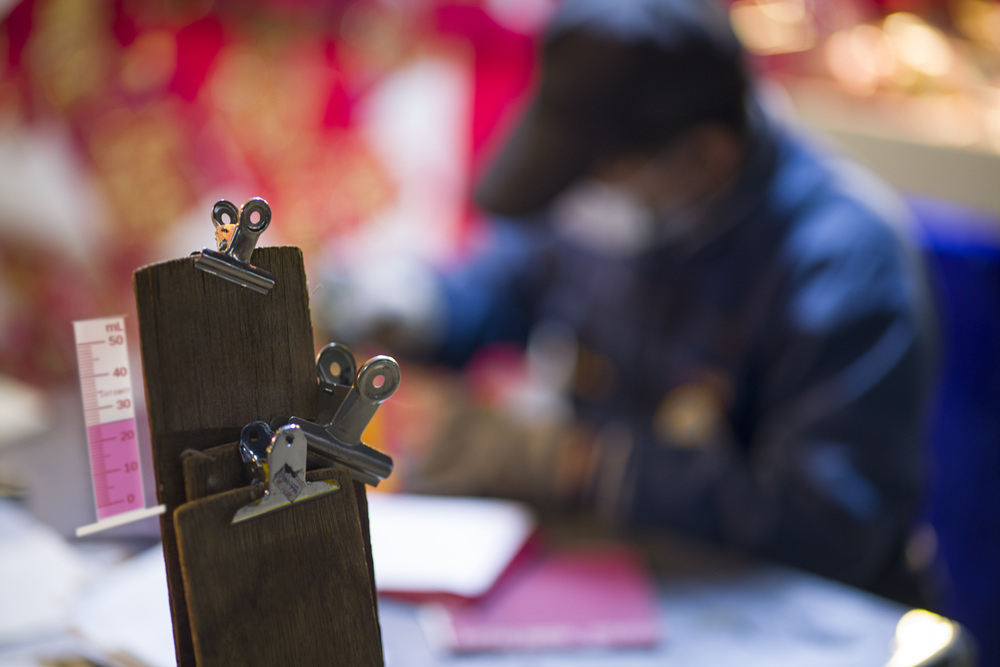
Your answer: 25 mL
